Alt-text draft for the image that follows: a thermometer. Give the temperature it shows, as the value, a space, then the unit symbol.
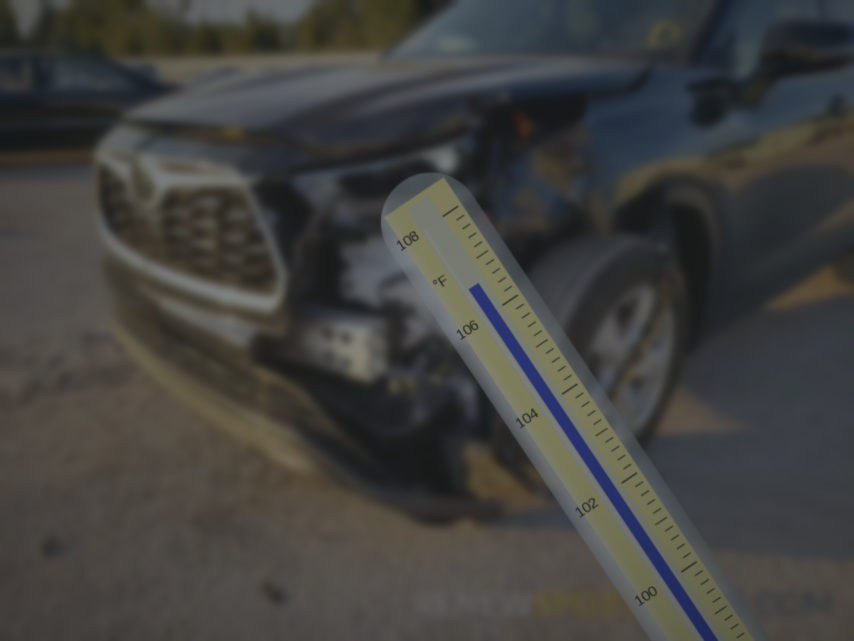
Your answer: 106.6 °F
